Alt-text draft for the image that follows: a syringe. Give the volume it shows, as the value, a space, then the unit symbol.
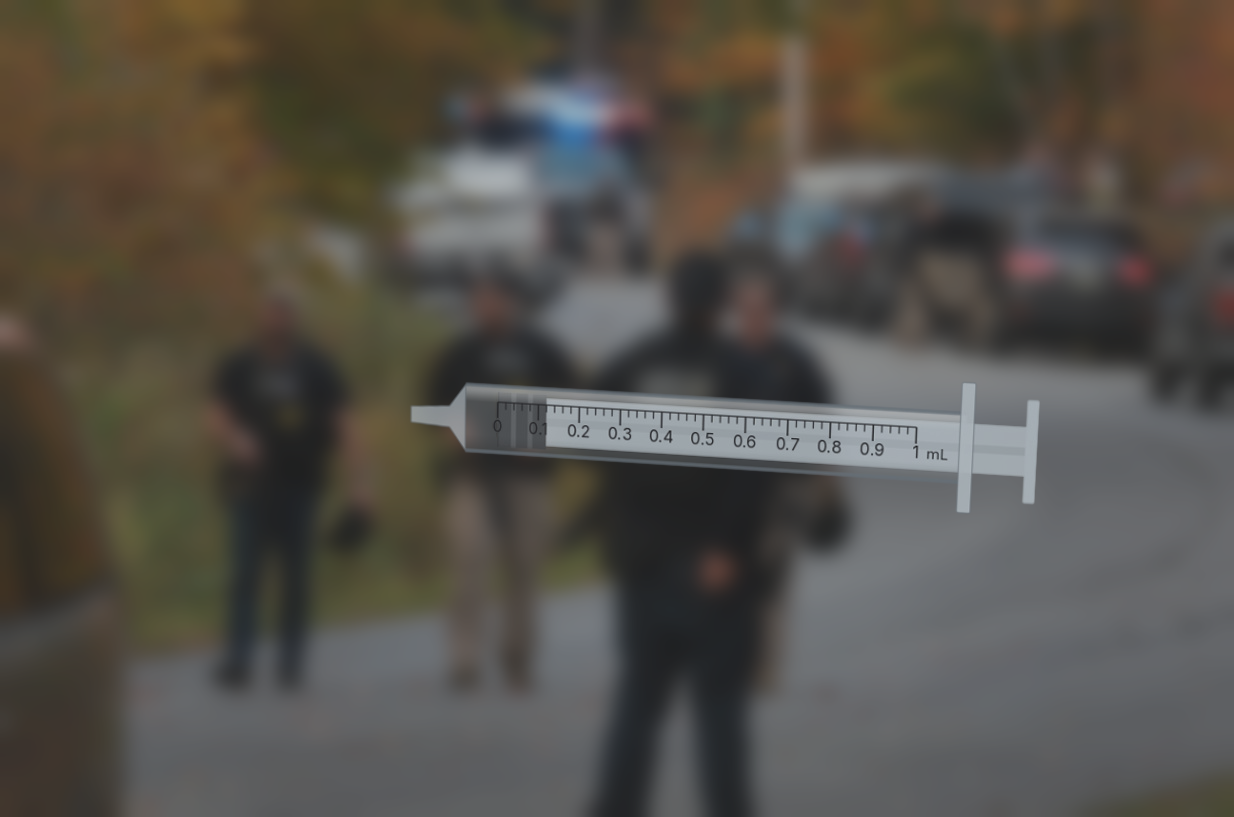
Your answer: 0 mL
